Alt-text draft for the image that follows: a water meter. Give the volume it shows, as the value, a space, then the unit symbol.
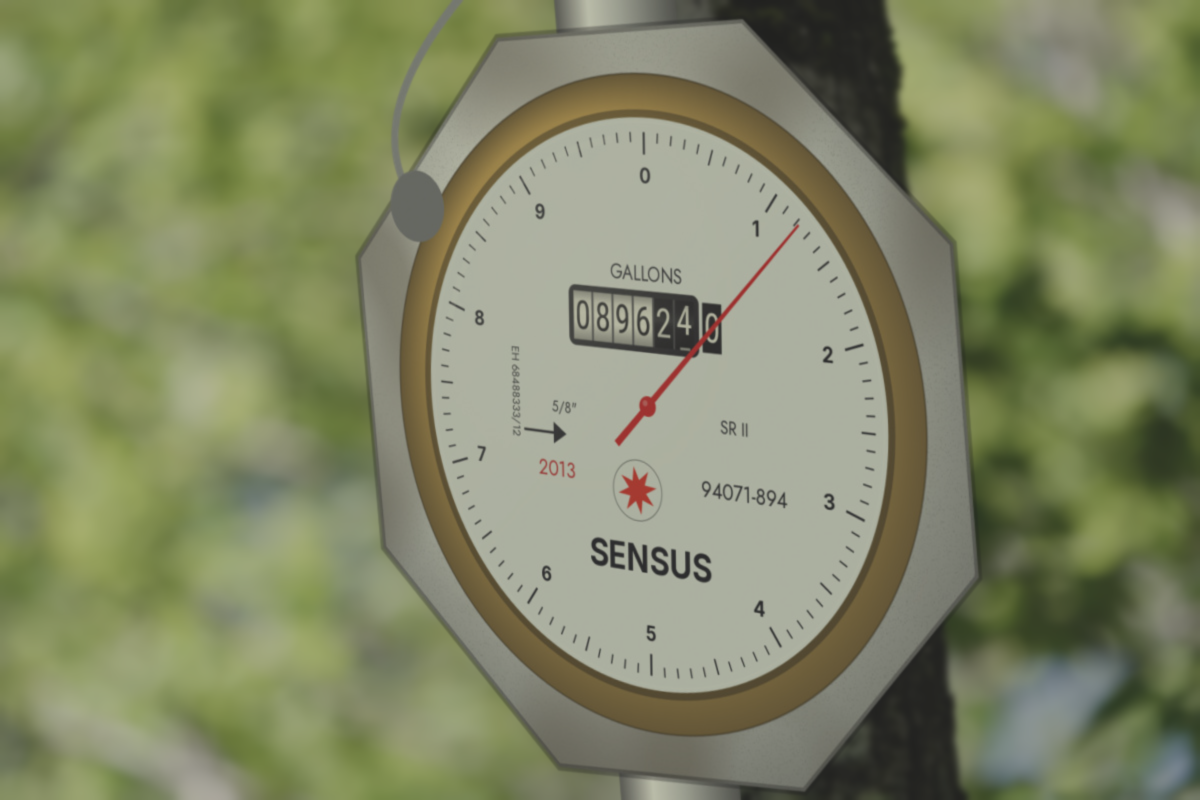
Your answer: 896241.2 gal
